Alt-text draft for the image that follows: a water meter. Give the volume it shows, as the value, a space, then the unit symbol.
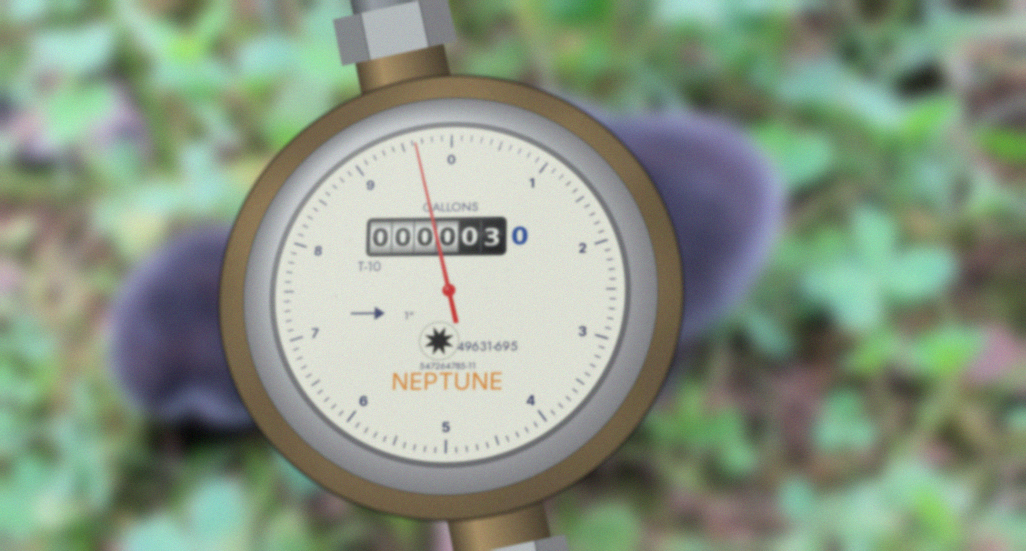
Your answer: 29.6 gal
